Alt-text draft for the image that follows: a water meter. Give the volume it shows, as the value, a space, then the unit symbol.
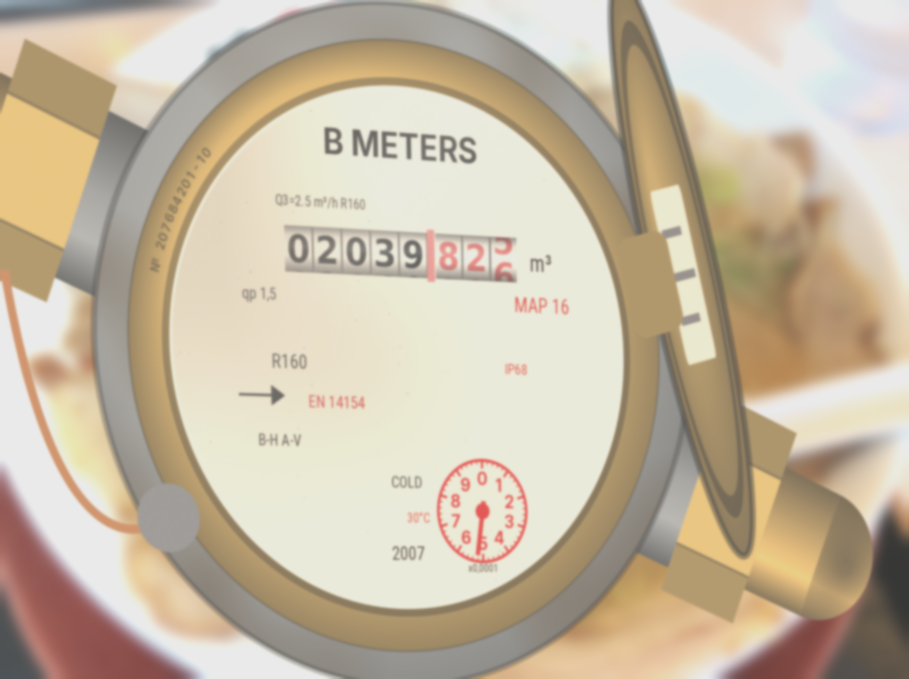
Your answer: 2039.8255 m³
